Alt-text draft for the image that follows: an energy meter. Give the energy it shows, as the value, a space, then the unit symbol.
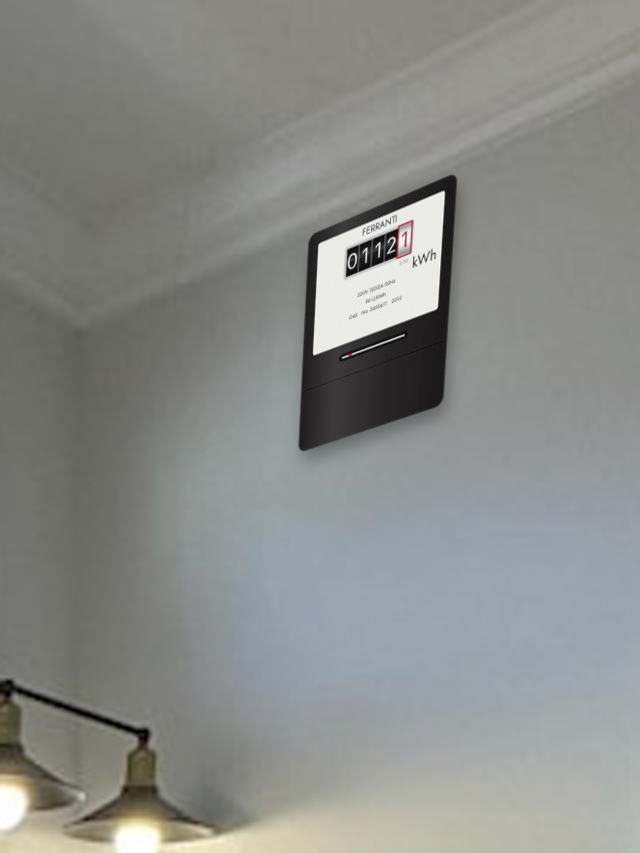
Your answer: 112.1 kWh
